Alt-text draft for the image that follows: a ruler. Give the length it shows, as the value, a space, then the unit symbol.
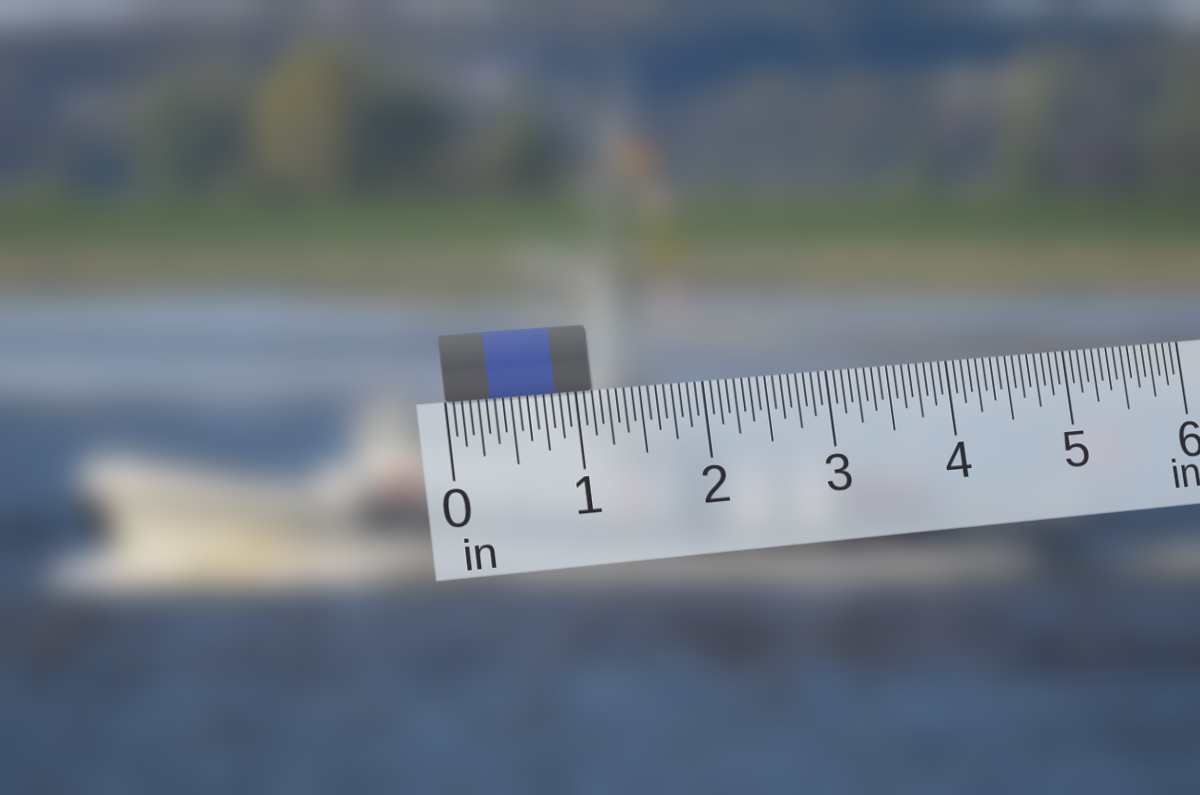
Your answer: 1.125 in
